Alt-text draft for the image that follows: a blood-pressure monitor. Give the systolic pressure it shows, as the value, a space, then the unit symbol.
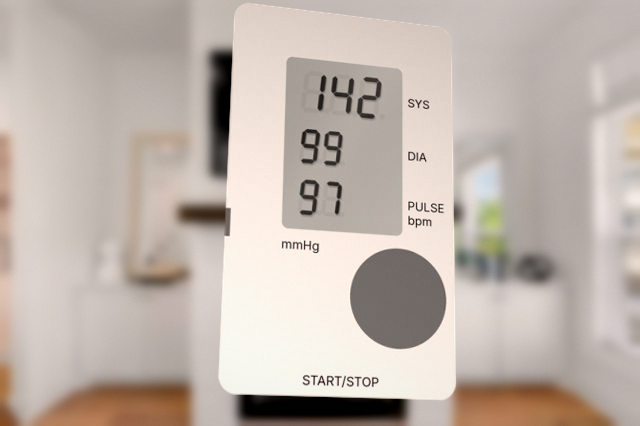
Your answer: 142 mmHg
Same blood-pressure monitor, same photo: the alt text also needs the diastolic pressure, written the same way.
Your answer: 99 mmHg
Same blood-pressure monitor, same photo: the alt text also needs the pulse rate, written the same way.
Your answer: 97 bpm
